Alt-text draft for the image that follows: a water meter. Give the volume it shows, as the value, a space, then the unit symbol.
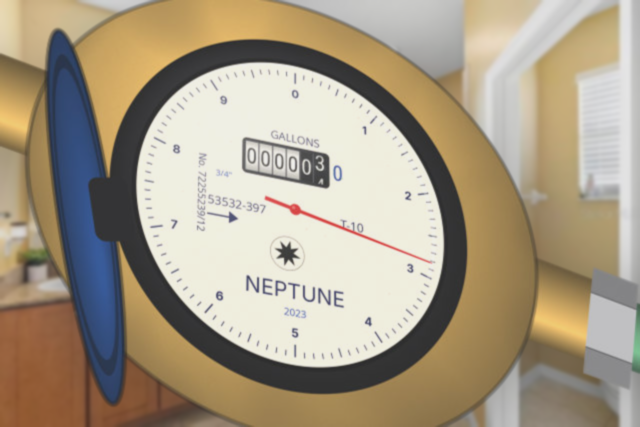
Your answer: 32.8 gal
